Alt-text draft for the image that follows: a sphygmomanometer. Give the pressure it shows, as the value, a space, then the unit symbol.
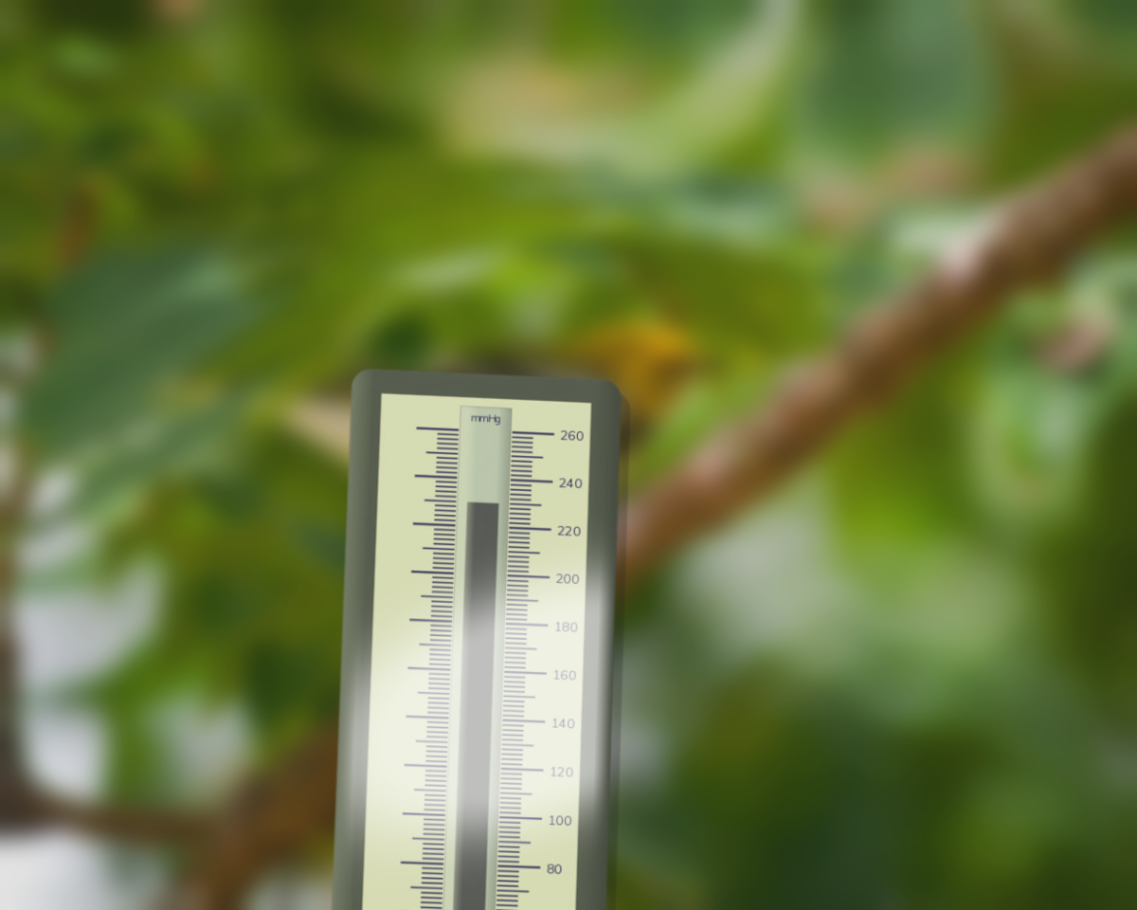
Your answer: 230 mmHg
